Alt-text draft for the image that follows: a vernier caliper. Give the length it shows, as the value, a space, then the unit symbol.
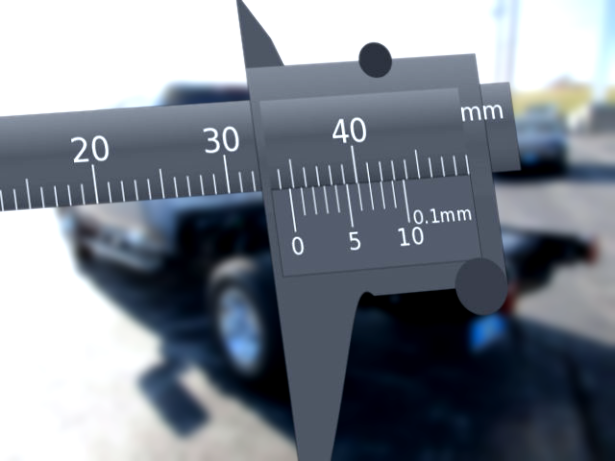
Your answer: 34.7 mm
